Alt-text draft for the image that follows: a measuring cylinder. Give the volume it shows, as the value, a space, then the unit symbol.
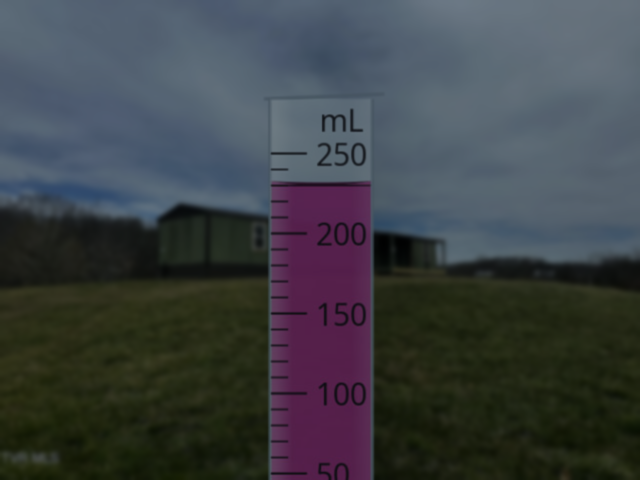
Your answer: 230 mL
